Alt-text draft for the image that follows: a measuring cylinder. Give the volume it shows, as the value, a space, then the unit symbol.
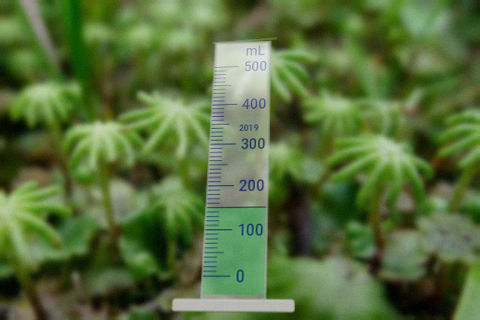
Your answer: 150 mL
